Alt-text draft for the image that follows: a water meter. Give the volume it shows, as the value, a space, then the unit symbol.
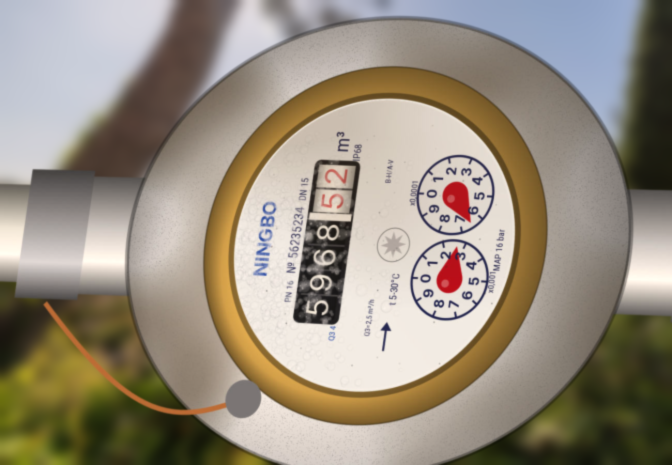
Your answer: 5968.5226 m³
